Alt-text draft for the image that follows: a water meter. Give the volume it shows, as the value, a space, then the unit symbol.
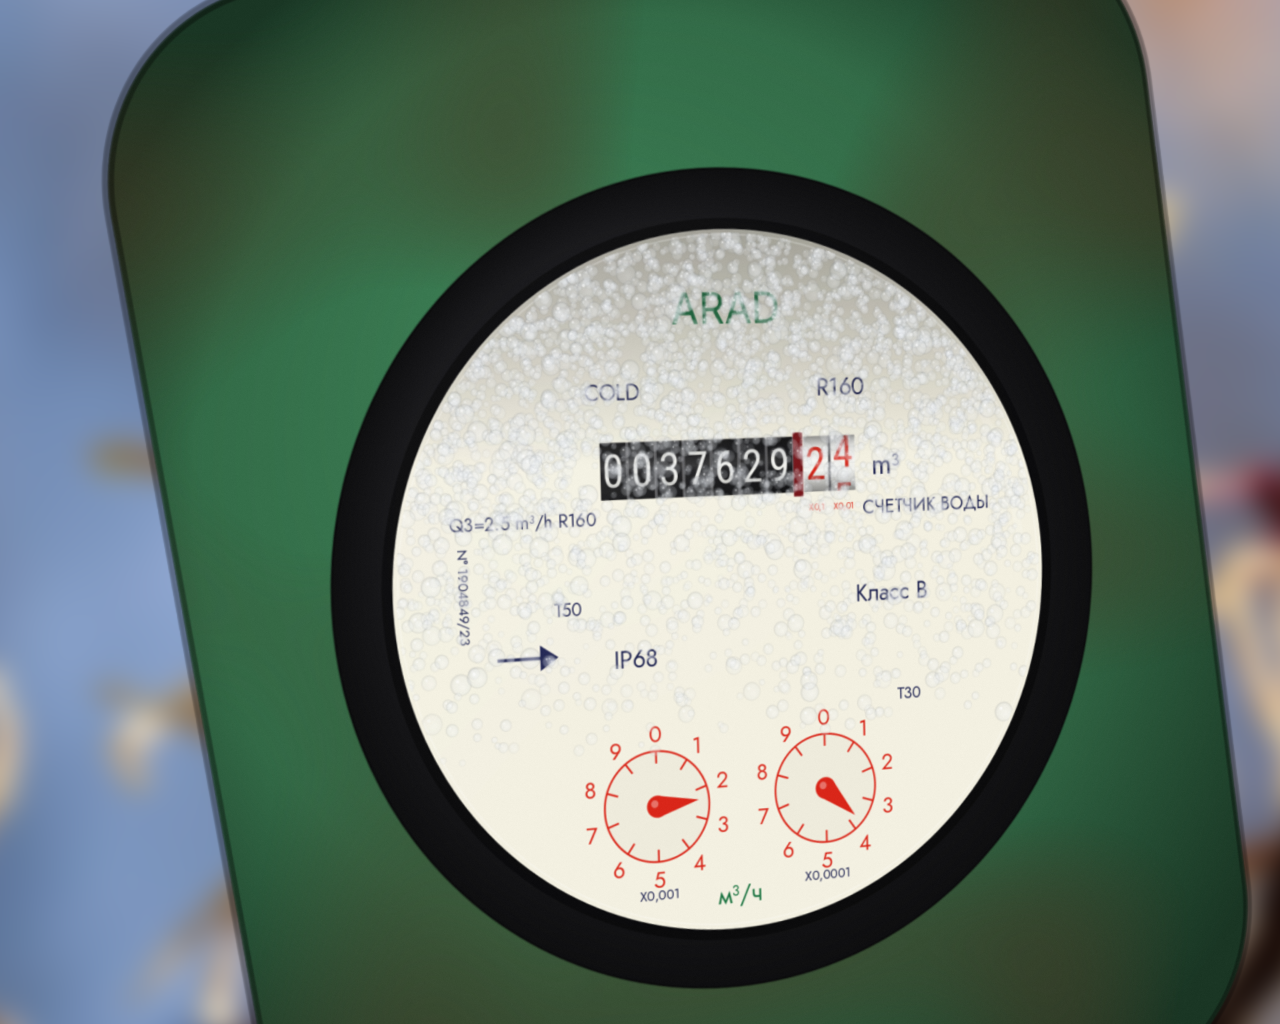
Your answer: 37629.2423 m³
